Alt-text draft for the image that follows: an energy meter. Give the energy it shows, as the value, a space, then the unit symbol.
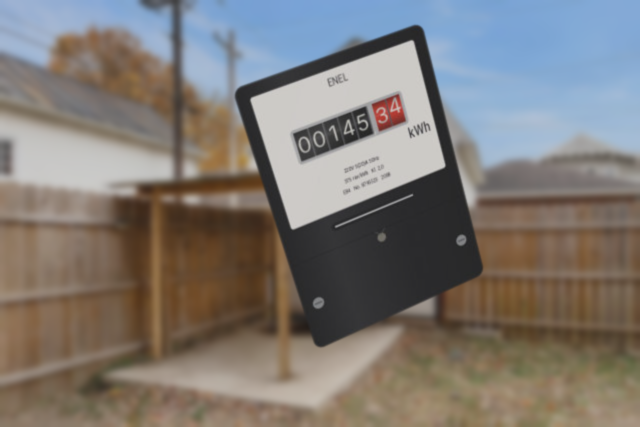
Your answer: 145.34 kWh
